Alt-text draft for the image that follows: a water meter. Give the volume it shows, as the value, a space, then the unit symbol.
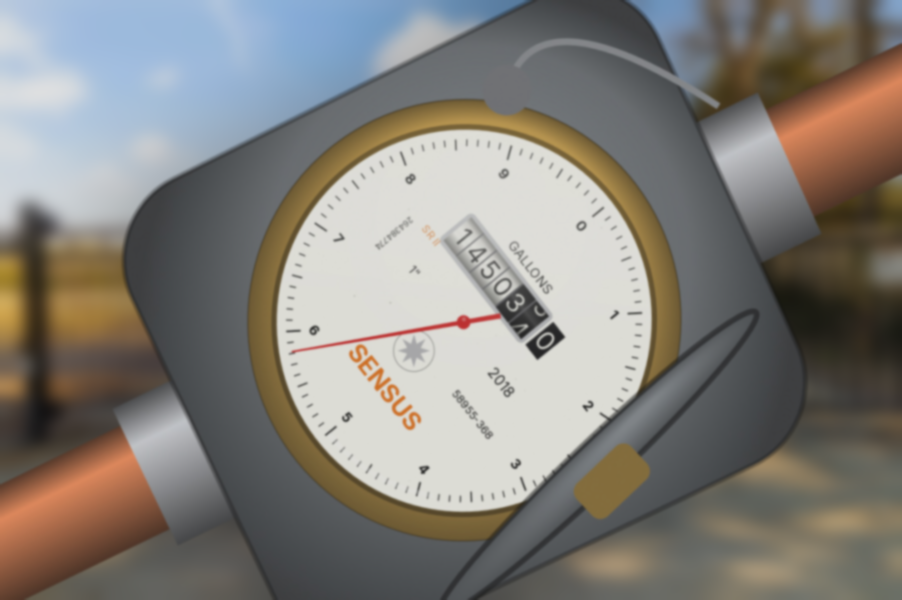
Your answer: 1450335.8 gal
